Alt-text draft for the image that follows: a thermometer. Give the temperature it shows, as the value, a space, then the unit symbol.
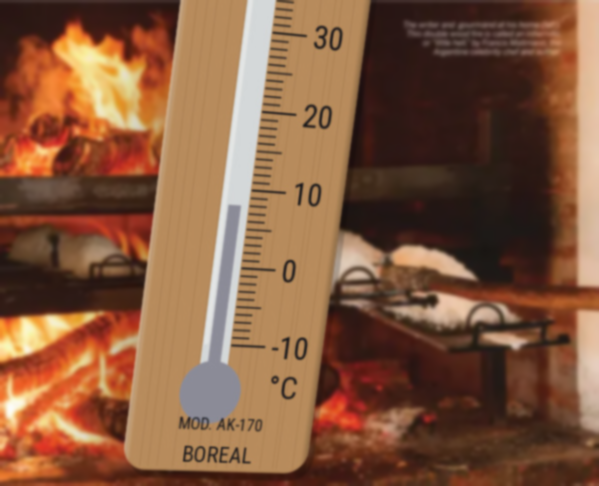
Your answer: 8 °C
